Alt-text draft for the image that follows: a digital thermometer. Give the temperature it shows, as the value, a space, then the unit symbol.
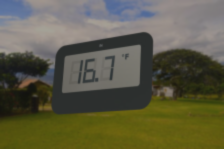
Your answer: 16.7 °F
